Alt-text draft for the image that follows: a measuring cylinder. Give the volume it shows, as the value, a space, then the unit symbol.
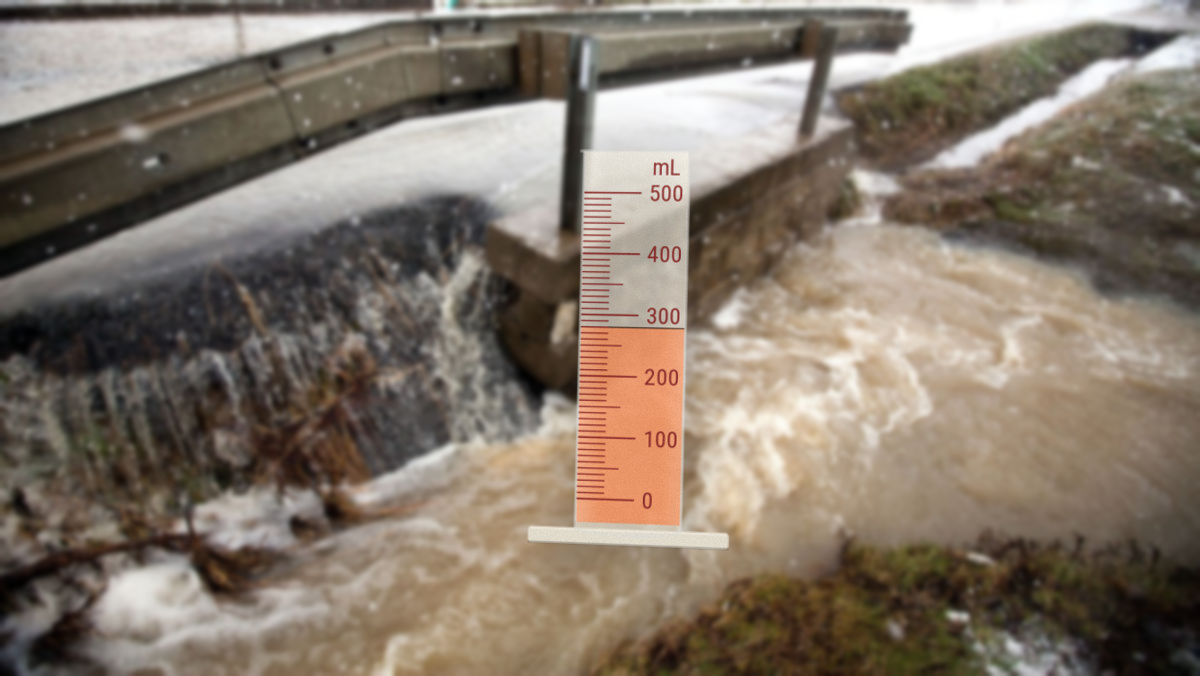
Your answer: 280 mL
